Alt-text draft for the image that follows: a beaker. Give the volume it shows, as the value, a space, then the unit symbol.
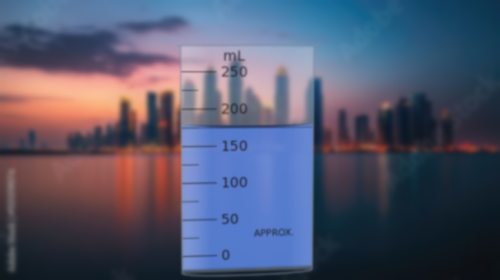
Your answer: 175 mL
